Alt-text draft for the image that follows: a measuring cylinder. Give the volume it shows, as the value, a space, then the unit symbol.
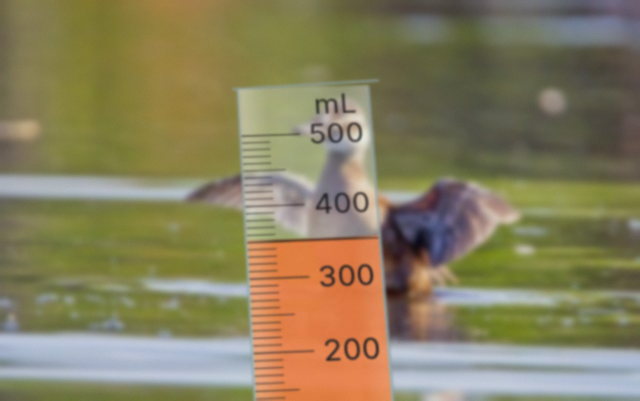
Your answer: 350 mL
